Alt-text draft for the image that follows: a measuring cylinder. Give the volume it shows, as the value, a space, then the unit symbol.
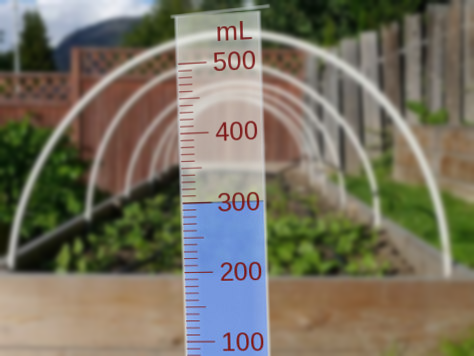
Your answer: 300 mL
